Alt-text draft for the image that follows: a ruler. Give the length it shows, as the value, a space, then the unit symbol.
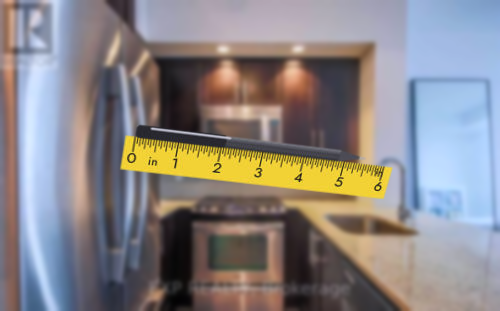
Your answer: 5.5 in
